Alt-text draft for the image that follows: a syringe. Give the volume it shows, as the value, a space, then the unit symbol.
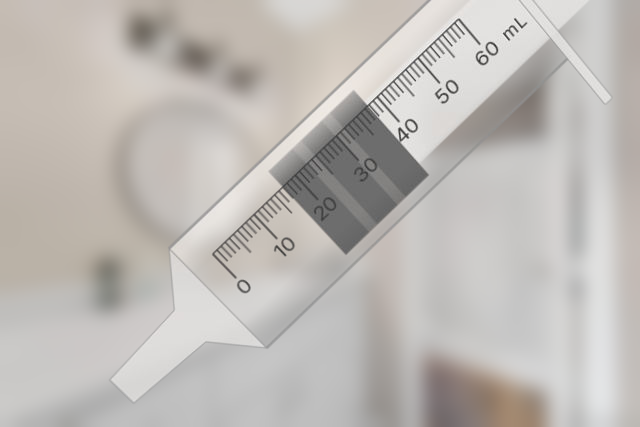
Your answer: 17 mL
